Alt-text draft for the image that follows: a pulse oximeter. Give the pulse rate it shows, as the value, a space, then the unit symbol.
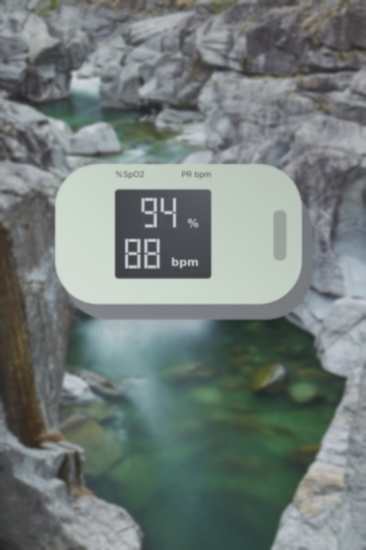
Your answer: 88 bpm
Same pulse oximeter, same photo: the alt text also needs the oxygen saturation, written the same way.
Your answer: 94 %
